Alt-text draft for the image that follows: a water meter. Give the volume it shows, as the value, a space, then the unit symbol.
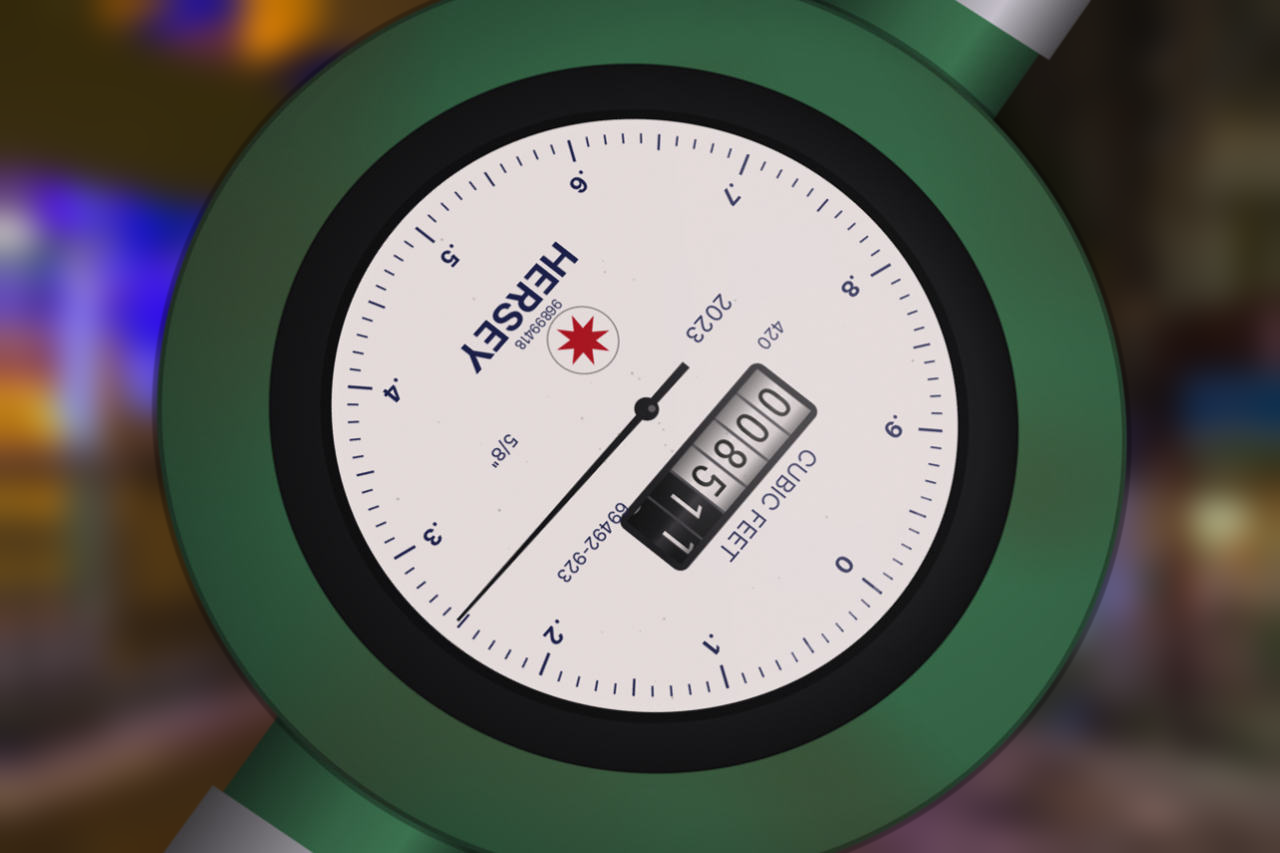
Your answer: 8511.25 ft³
